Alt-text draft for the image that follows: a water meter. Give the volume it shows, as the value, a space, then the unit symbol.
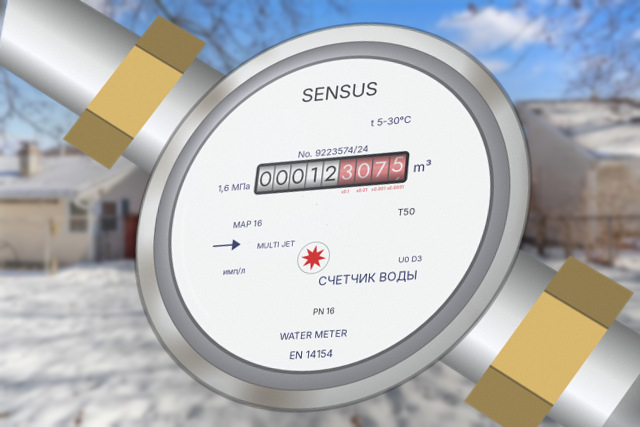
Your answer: 12.3075 m³
